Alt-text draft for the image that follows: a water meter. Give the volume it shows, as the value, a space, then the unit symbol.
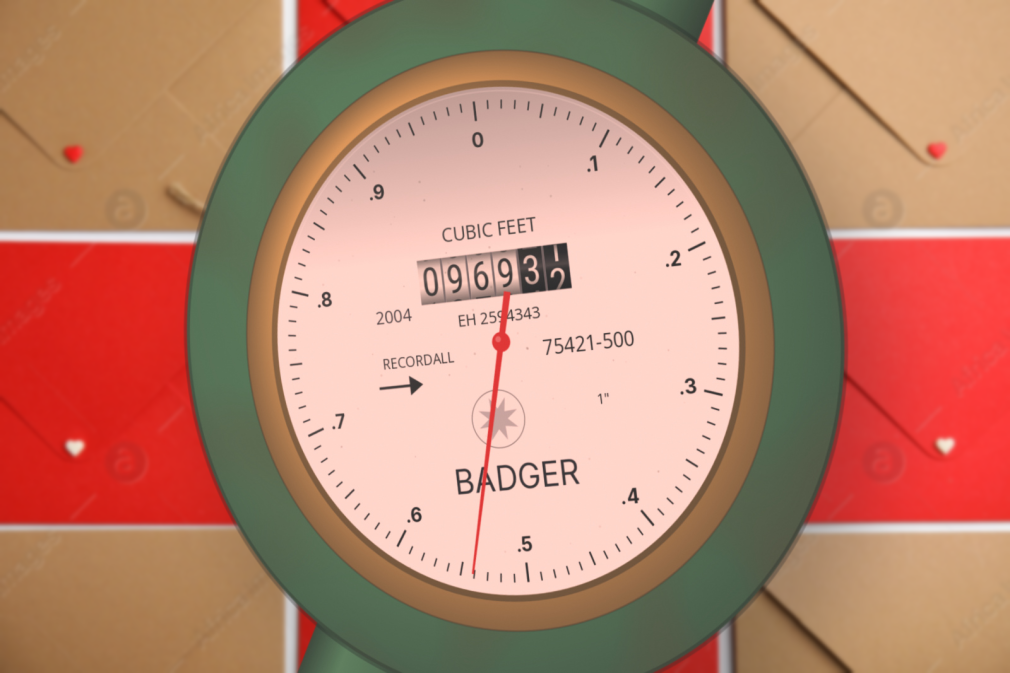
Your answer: 96931.54 ft³
